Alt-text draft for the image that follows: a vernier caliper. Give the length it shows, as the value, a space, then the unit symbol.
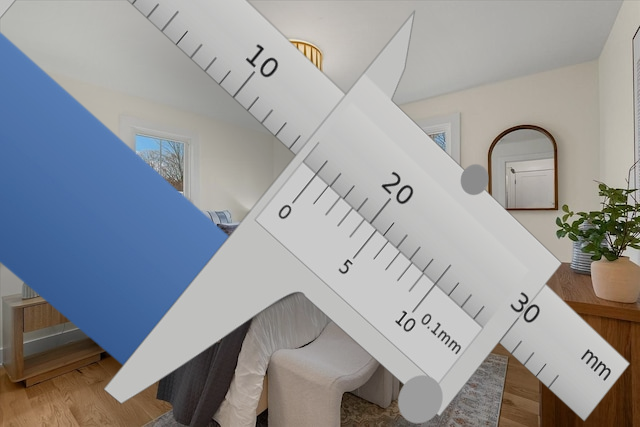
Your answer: 16.0 mm
